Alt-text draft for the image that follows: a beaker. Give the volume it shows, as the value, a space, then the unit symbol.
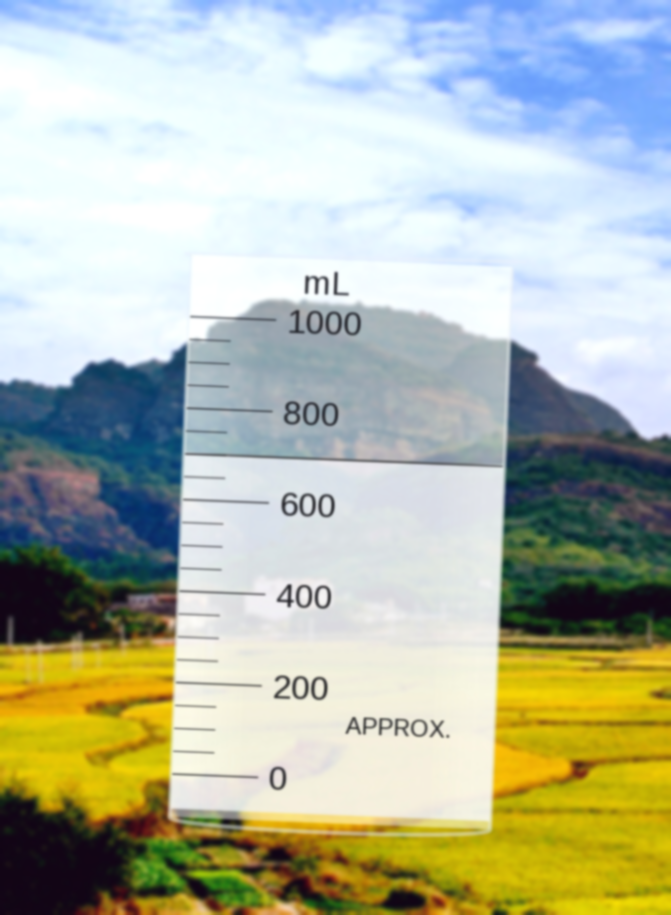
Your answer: 700 mL
